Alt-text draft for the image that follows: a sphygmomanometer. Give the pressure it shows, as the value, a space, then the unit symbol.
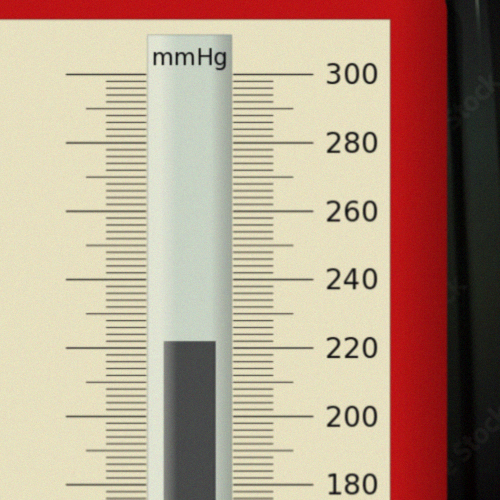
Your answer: 222 mmHg
